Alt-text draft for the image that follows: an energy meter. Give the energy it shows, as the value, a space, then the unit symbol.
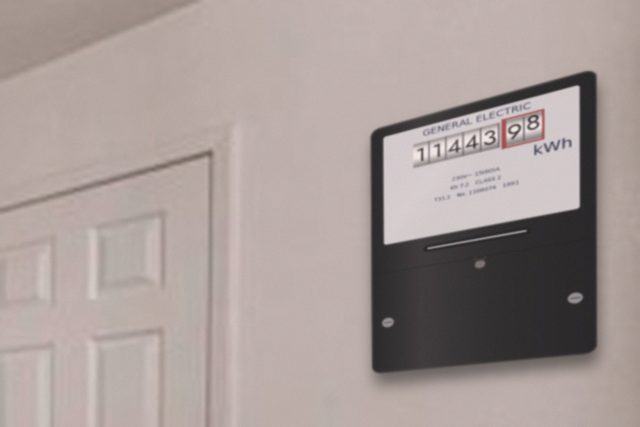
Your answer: 11443.98 kWh
